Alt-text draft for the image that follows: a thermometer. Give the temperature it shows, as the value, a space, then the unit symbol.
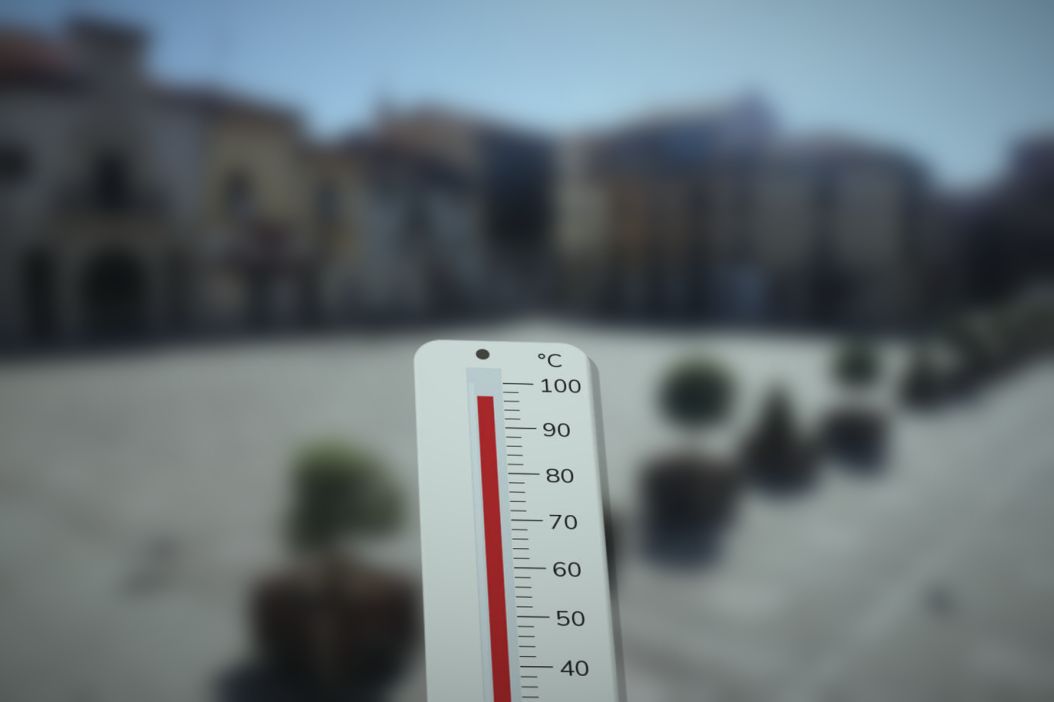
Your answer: 97 °C
